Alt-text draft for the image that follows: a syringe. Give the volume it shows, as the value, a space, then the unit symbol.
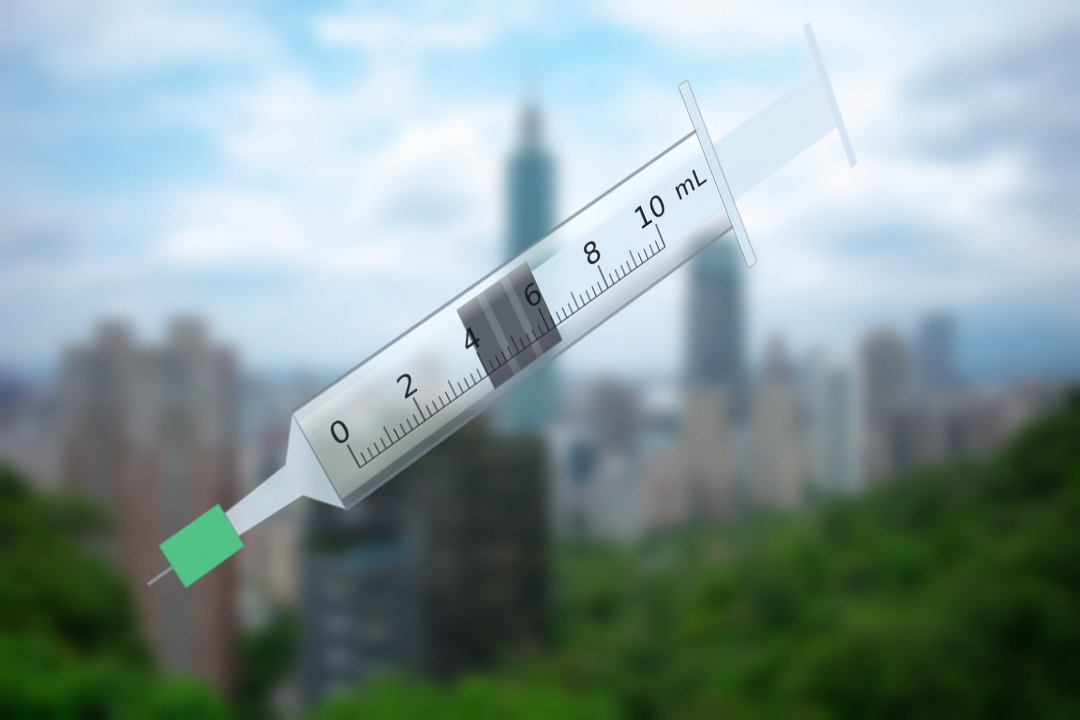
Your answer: 4 mL
